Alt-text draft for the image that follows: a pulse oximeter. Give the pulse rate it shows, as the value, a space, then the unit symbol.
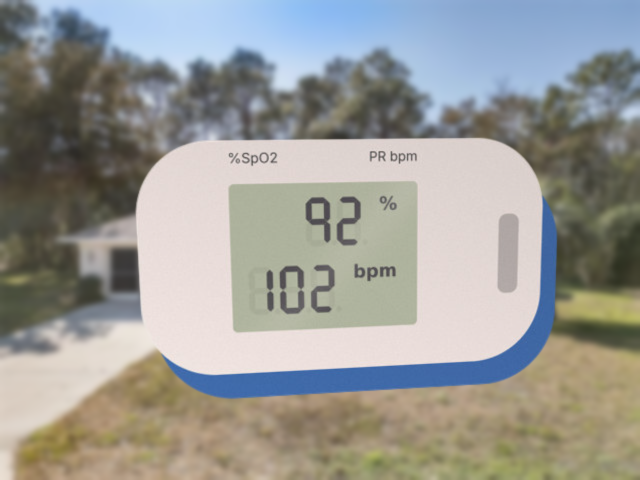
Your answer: 102 bpm
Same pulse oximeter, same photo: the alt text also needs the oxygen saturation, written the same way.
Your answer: 92 %
